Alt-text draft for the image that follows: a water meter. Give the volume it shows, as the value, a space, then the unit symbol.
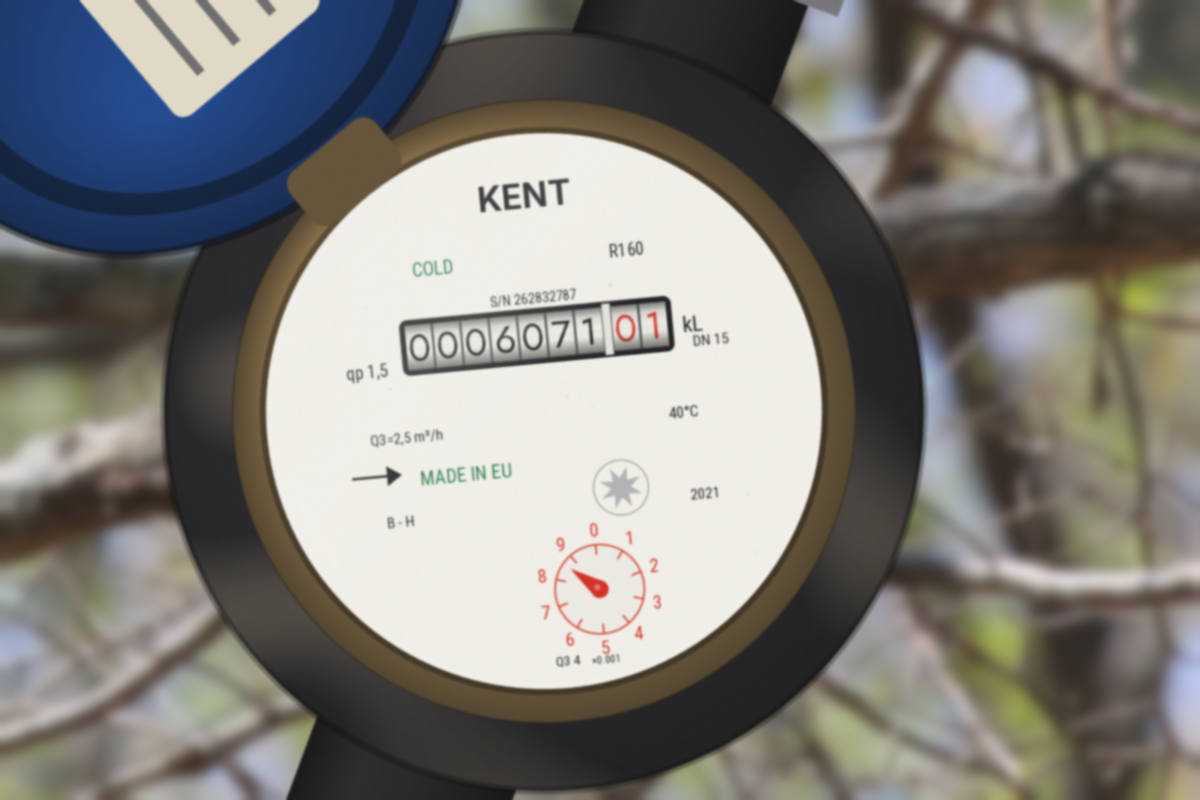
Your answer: 6071.018 kL
